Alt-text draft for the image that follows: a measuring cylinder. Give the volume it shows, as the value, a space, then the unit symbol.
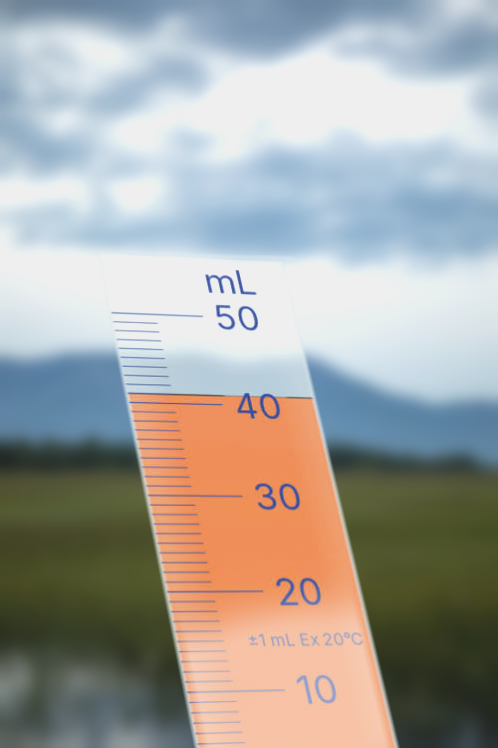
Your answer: 41 mL
